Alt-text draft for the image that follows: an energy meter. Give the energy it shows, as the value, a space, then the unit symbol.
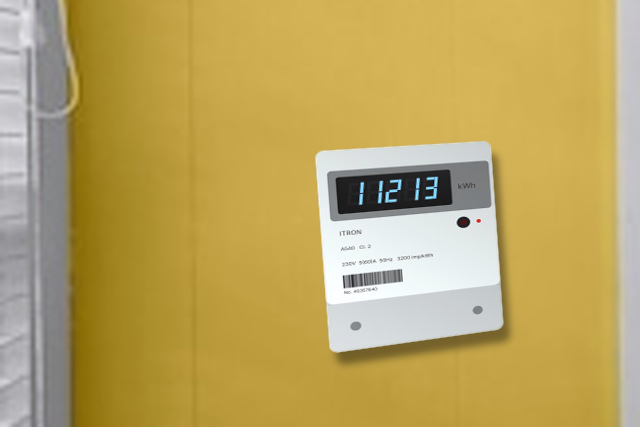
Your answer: 11213 kWh
